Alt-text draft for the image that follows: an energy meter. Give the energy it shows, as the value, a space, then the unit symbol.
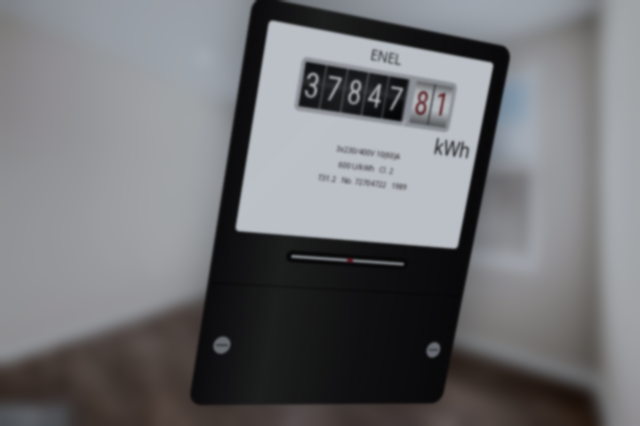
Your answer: 37847.81 kWh
